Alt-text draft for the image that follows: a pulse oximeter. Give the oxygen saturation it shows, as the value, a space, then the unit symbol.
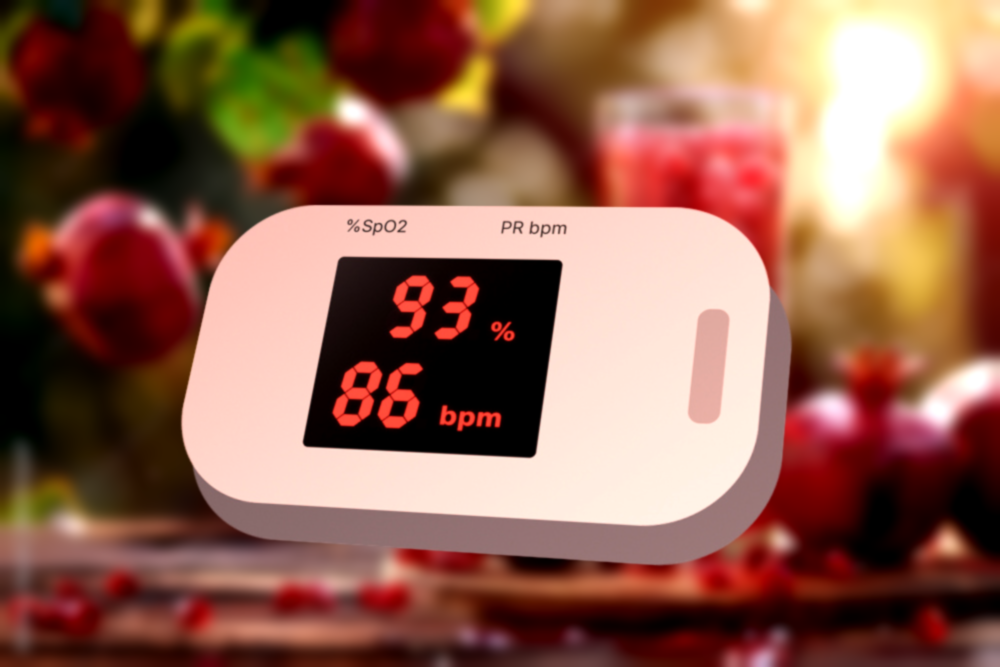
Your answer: 93 %
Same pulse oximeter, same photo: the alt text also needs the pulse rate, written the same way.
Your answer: 86 bpm
